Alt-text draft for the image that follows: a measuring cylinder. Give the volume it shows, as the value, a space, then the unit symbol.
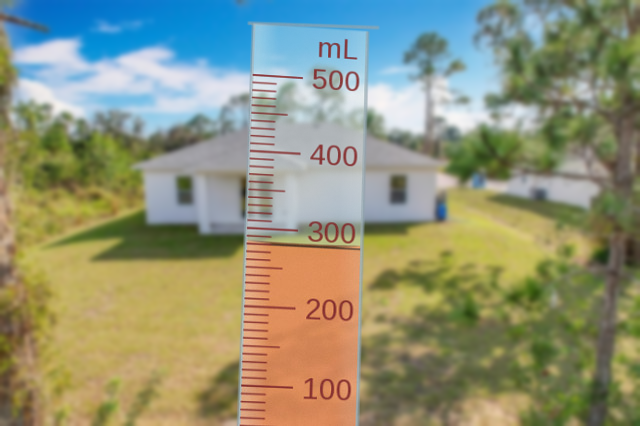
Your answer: 280 mL
